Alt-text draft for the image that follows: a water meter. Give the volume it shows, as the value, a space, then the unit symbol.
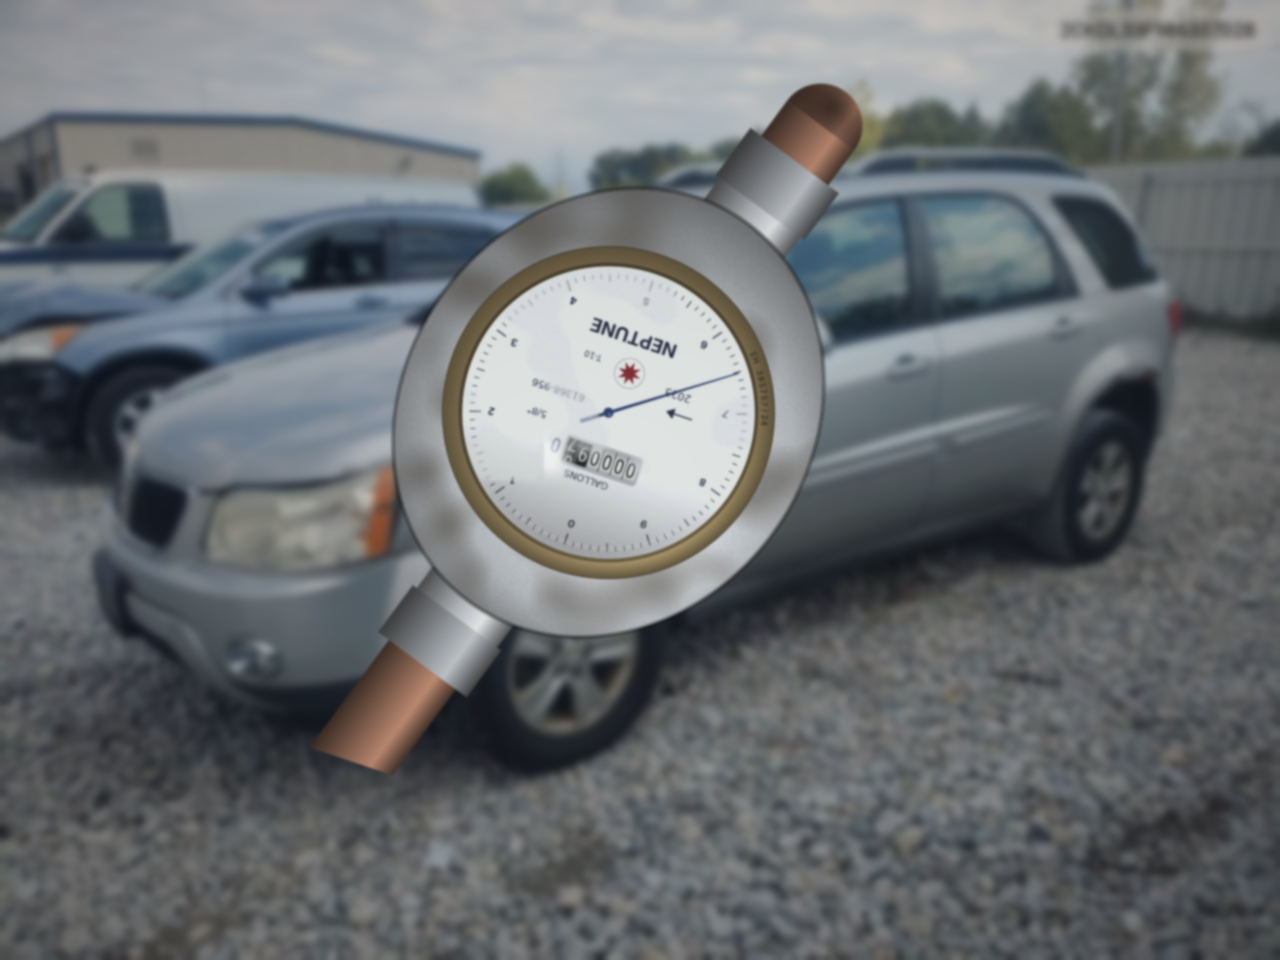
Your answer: 966.5 gal
